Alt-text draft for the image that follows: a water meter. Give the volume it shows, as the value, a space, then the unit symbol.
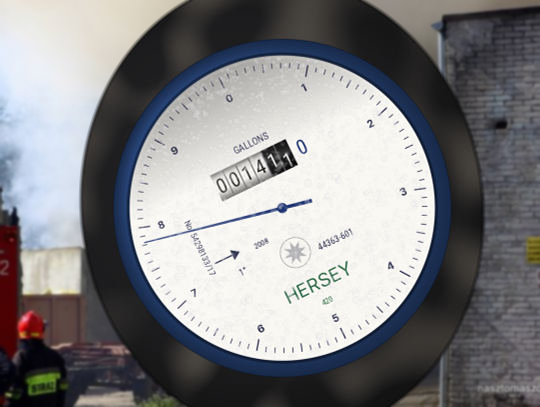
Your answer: 14107.8 gal
